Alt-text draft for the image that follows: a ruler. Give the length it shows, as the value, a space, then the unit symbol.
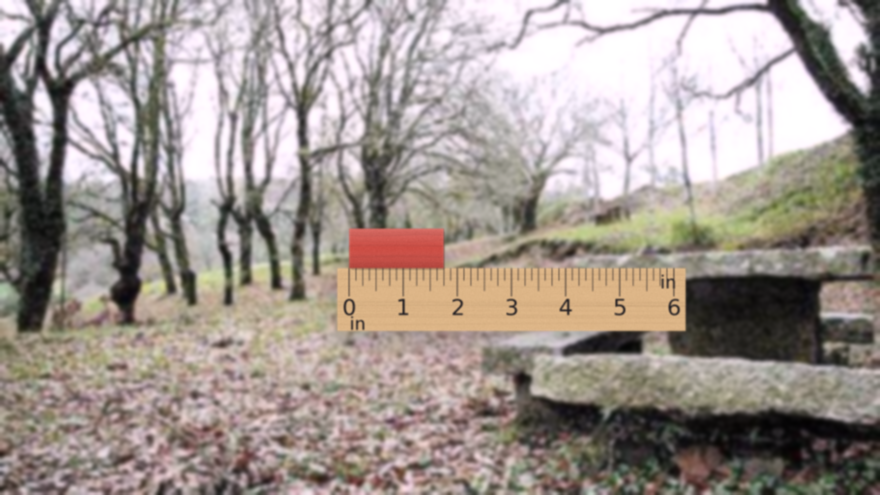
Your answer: 1.75 in
